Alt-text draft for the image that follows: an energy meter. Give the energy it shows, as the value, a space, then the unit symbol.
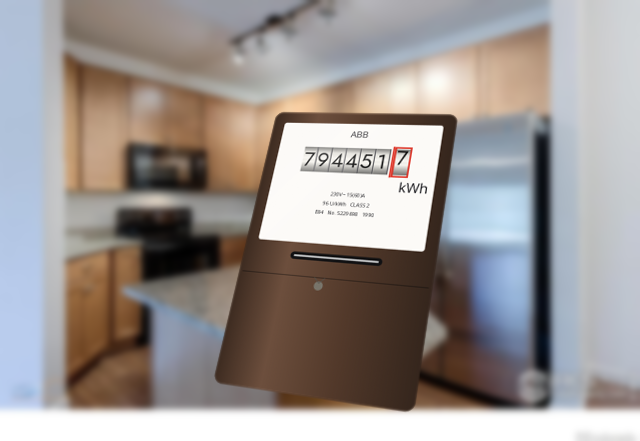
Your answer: 794451.7 kWh
